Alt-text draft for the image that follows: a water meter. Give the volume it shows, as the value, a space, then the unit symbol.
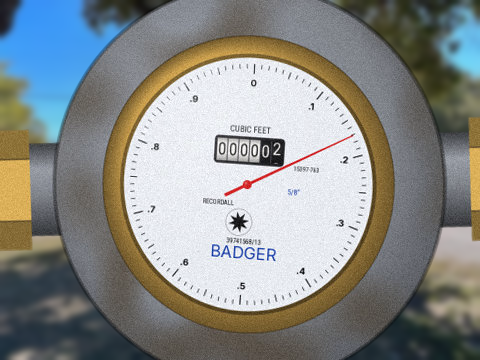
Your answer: 2.17 ft³
